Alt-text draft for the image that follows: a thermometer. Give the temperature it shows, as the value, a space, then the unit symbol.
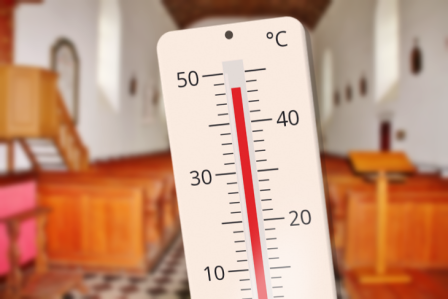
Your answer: 47 °C
